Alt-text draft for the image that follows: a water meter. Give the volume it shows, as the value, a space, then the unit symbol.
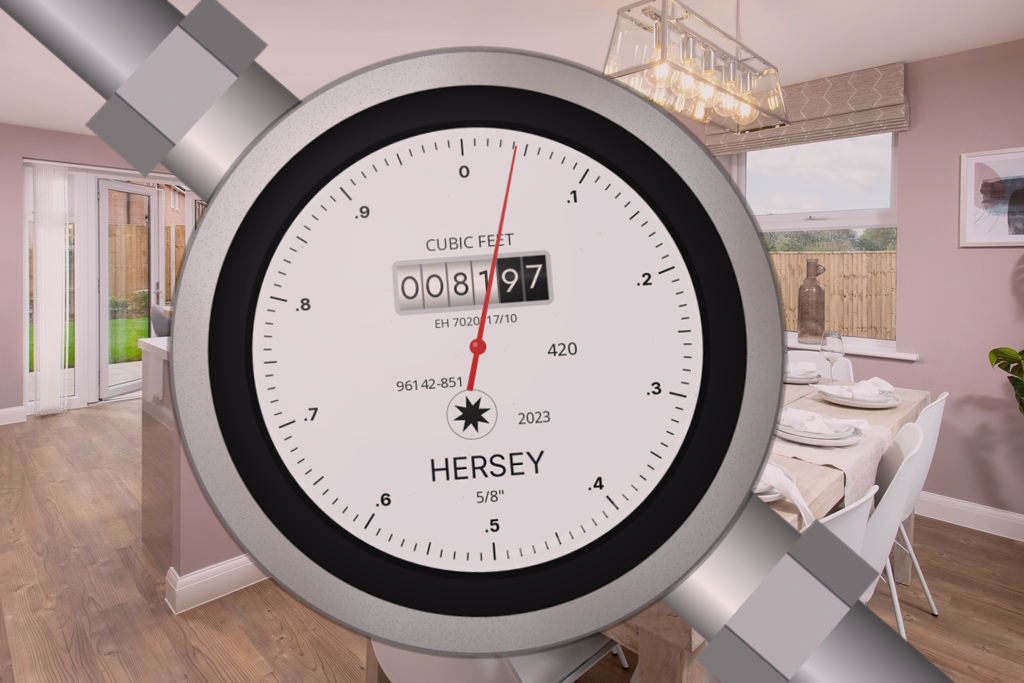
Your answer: 8197.04 ft³
